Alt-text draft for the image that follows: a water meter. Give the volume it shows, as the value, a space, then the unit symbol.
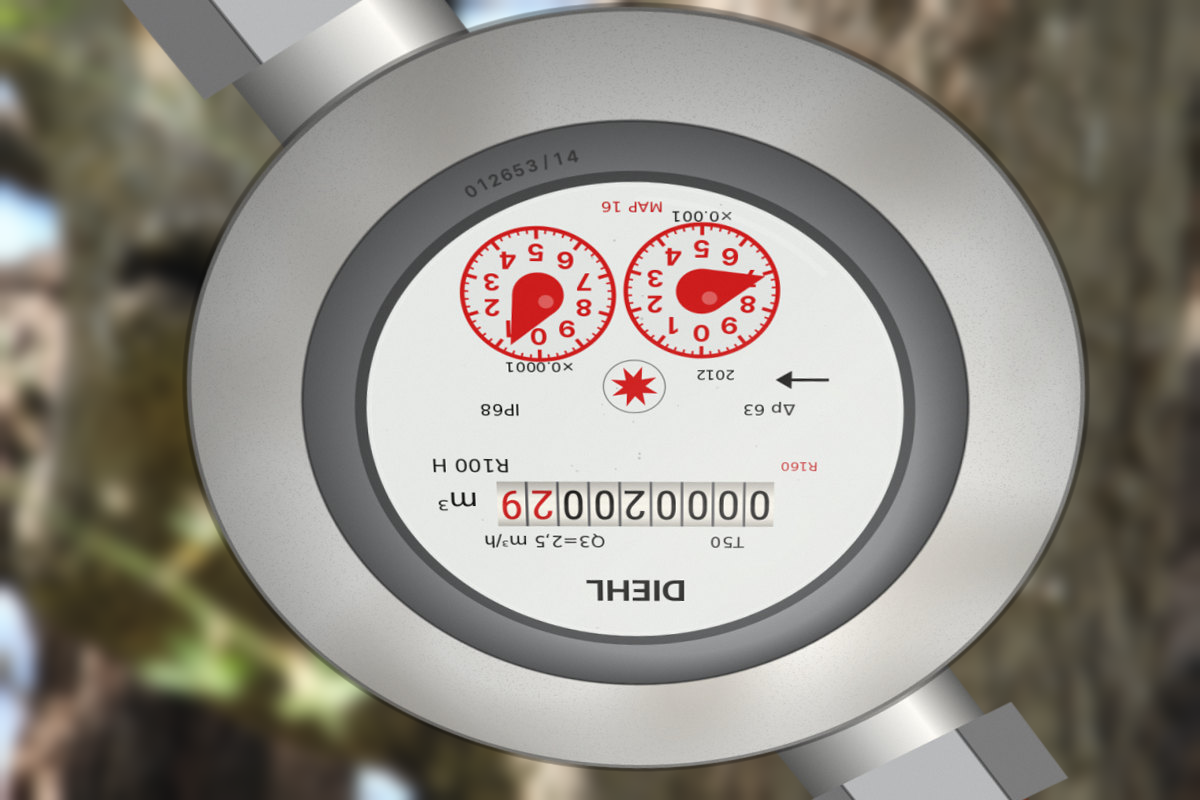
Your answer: 200.2970 m³
